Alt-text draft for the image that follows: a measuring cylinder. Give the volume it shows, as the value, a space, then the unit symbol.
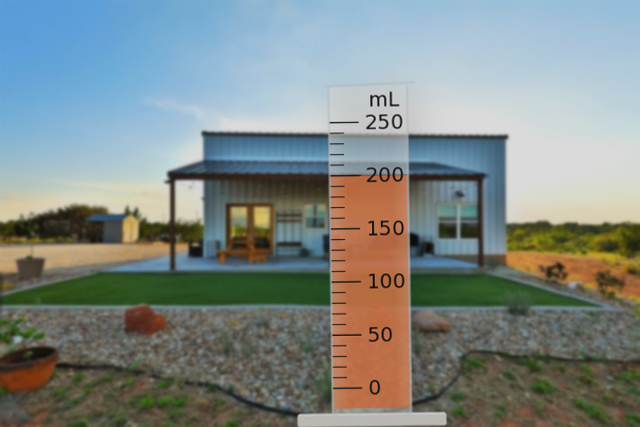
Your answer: 200 mL
